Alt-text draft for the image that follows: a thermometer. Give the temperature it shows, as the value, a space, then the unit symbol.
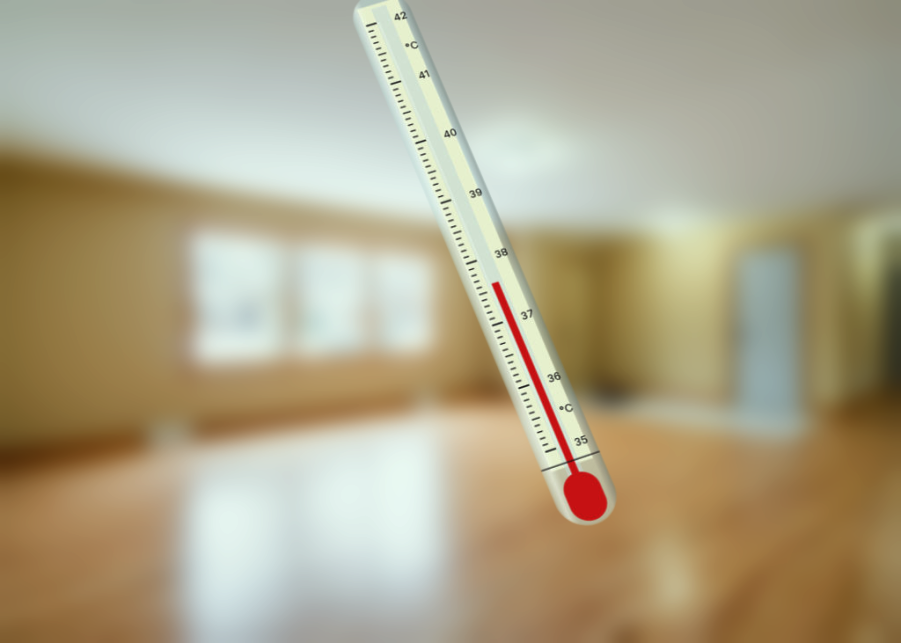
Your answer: 37.6 °C
